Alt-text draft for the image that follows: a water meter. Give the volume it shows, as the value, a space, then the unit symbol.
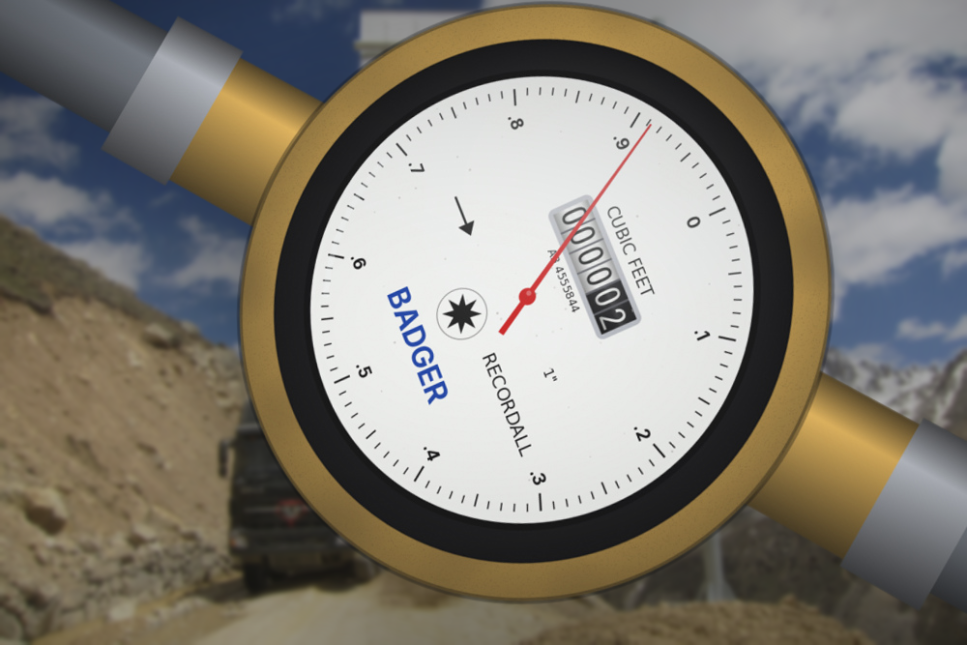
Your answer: 1.91 ft³
